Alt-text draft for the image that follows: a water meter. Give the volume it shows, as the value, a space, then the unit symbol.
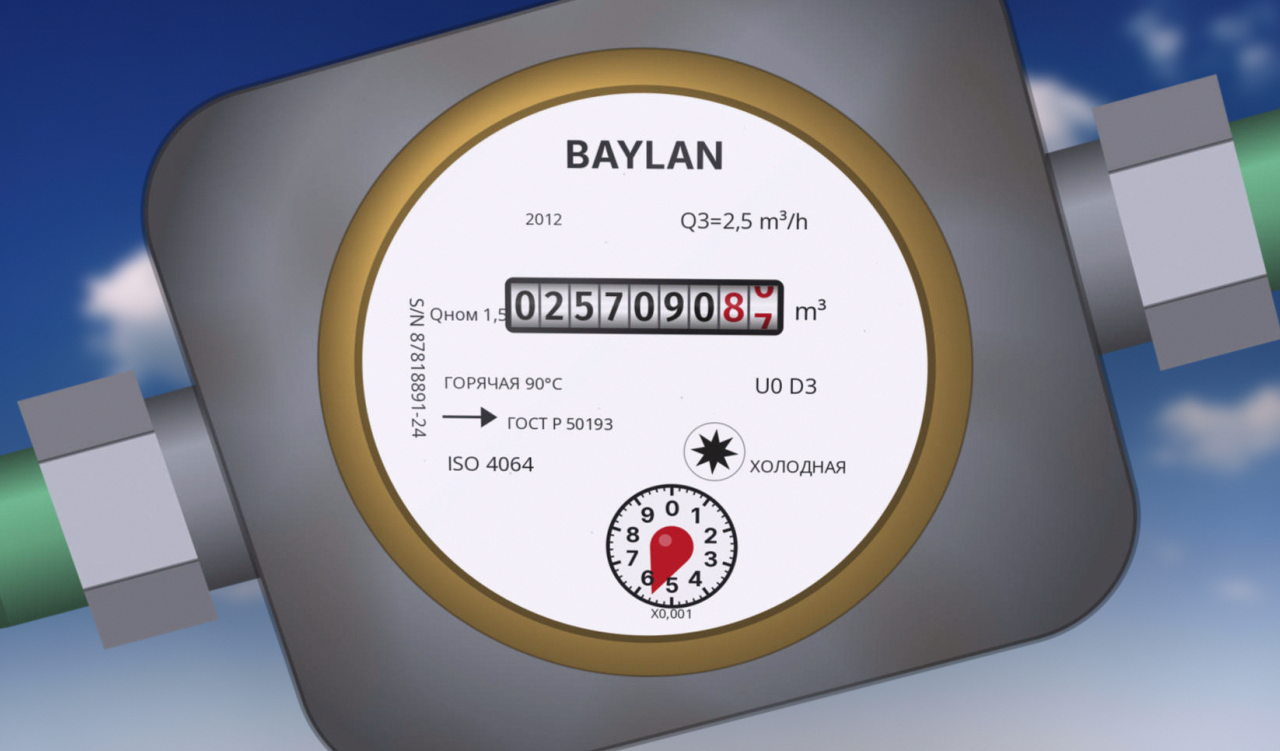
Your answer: 257090.865 m³
